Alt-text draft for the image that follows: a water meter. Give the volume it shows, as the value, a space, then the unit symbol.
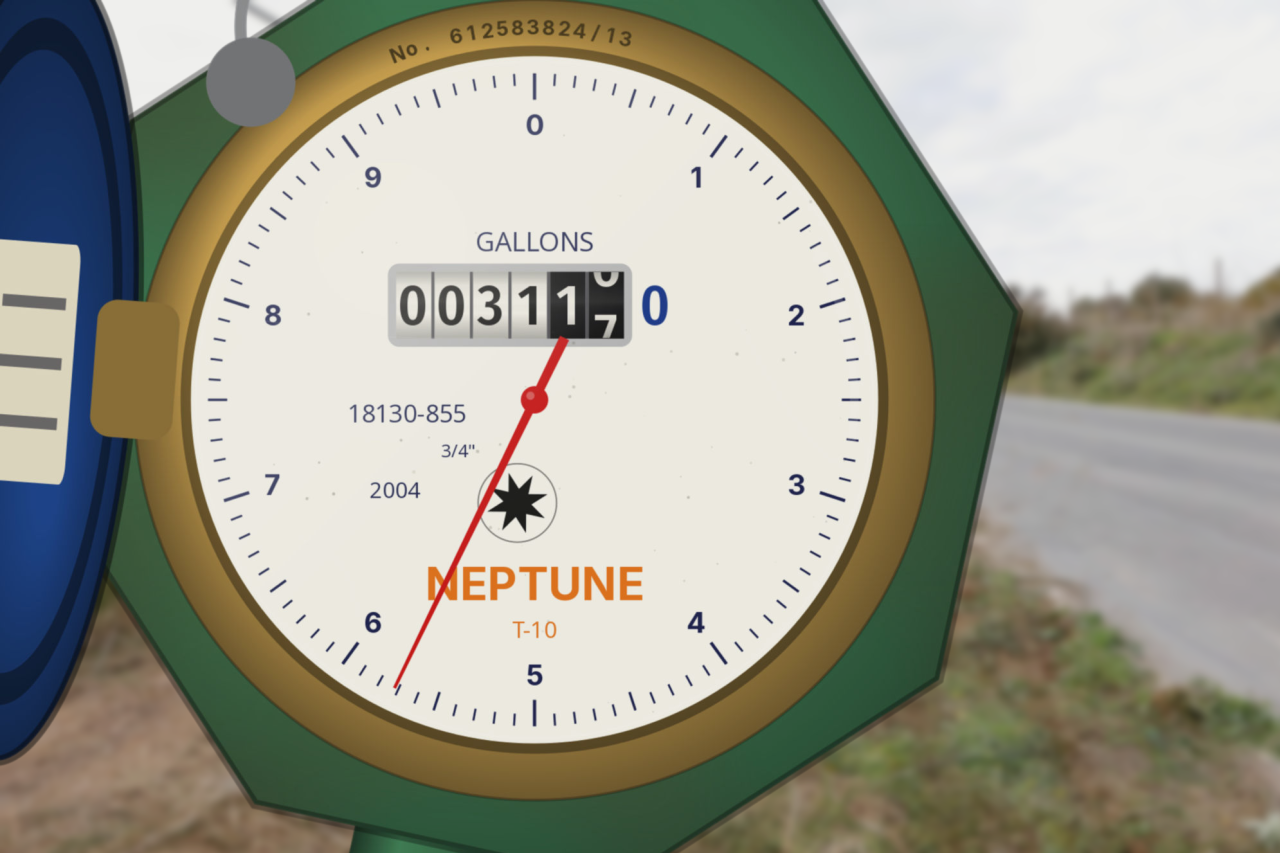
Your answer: 31165.7 gal
